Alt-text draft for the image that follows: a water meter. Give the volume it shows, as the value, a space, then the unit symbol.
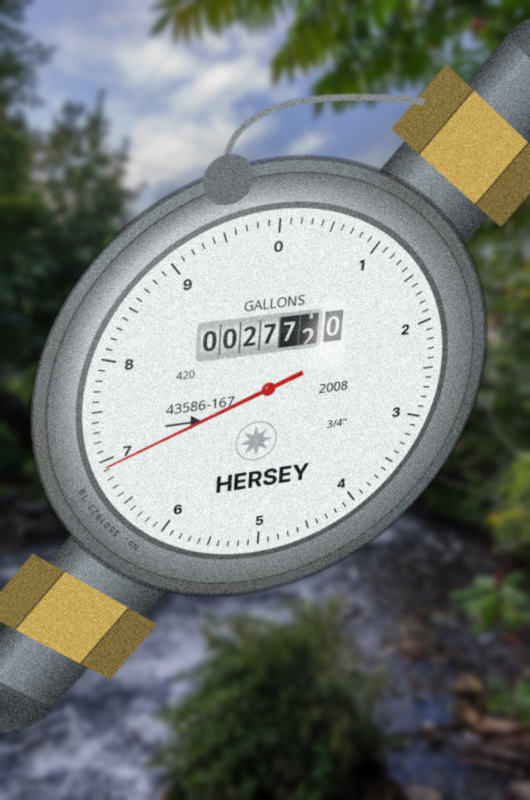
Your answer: 27716.9 gal
